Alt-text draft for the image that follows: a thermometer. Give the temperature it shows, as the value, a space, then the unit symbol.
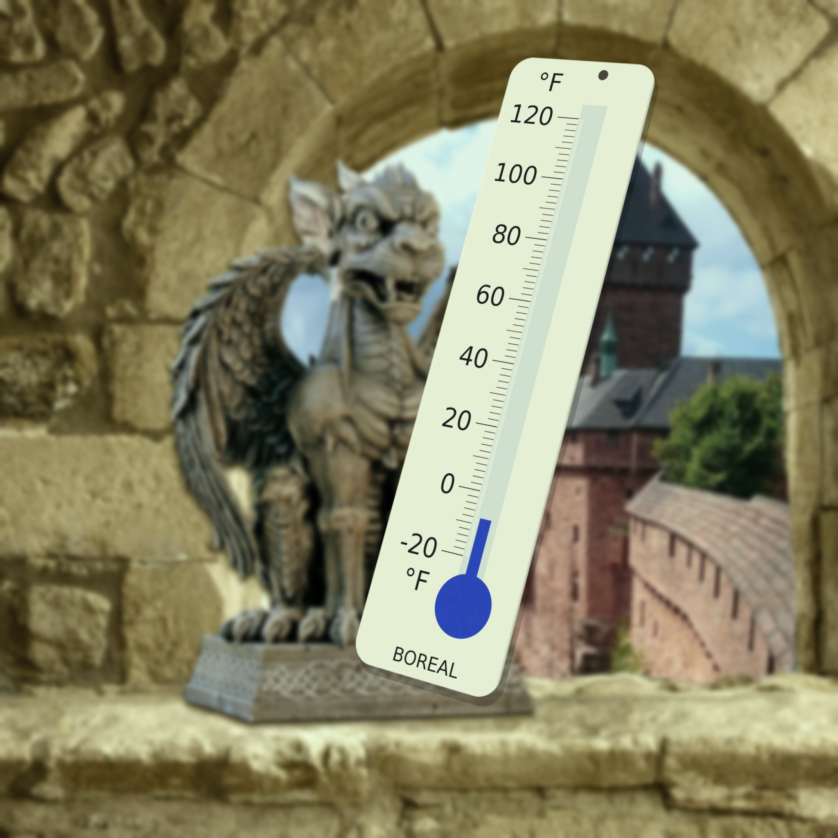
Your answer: -8 °F
